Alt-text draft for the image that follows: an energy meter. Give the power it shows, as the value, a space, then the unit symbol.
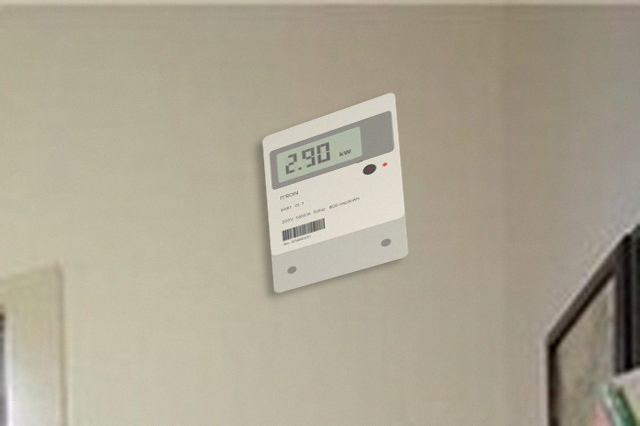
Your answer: 2.90 kW
